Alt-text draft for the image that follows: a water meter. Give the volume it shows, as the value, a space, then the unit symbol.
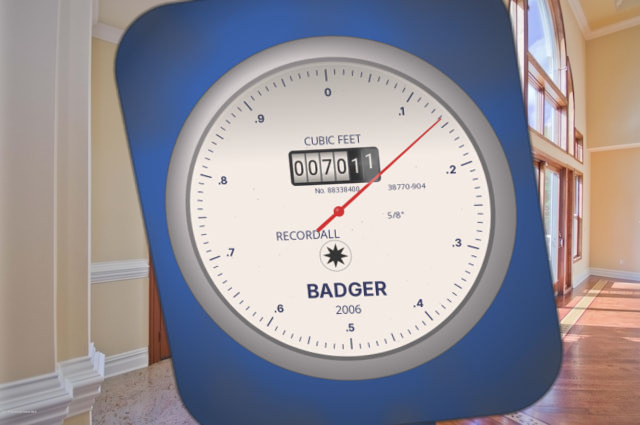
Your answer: 7011.14 ft³
